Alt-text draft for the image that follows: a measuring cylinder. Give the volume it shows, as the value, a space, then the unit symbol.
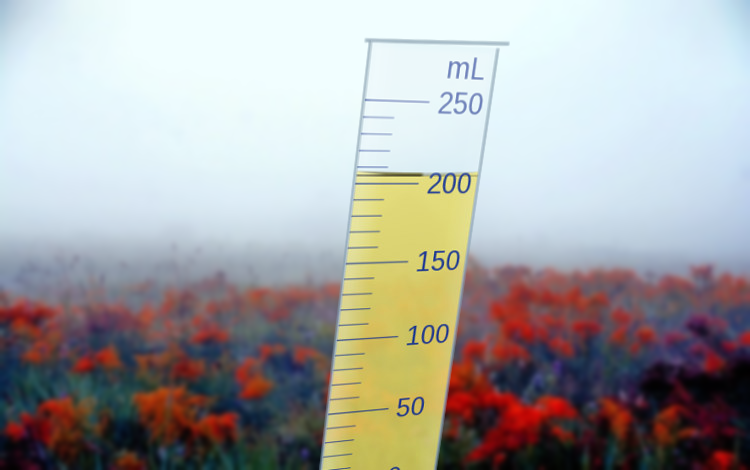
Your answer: 205 mL
